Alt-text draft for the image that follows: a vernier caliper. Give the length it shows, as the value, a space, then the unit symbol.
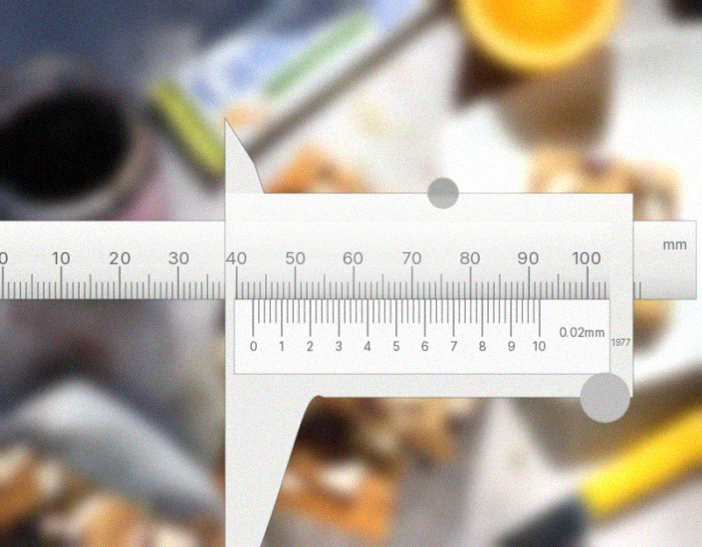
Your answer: 42.8 mm
